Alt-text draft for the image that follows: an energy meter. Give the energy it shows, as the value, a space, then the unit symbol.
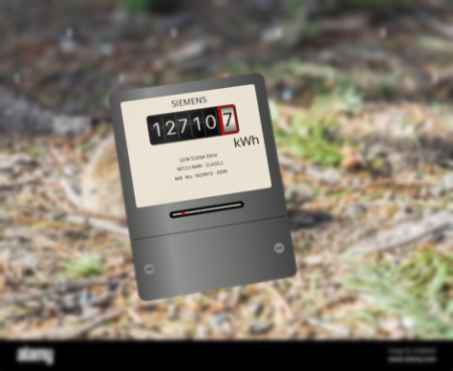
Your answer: 12710.7 kWh
